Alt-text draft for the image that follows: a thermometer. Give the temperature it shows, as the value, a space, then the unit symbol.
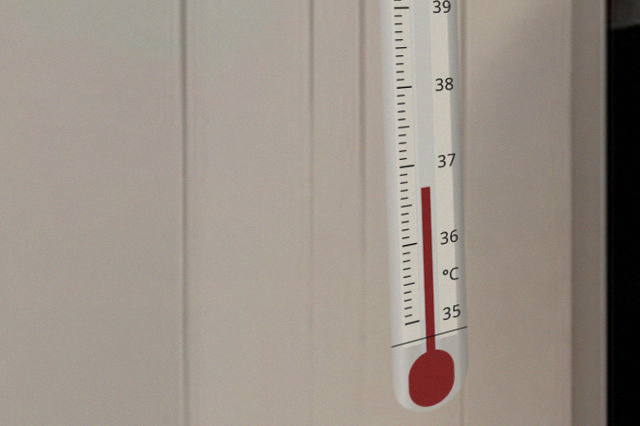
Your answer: 36.7 °C
